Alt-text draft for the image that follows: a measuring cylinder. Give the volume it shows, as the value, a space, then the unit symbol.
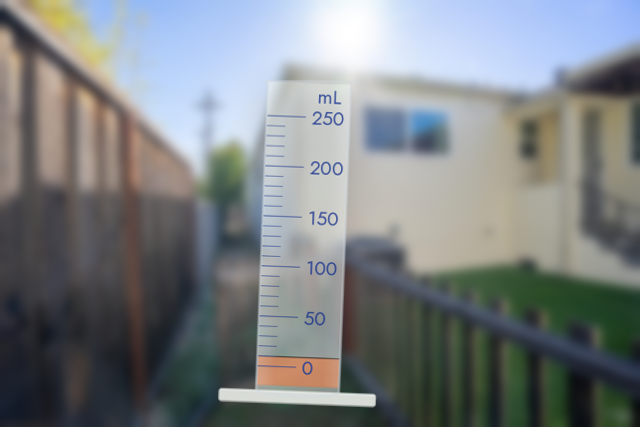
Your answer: 10 mL
